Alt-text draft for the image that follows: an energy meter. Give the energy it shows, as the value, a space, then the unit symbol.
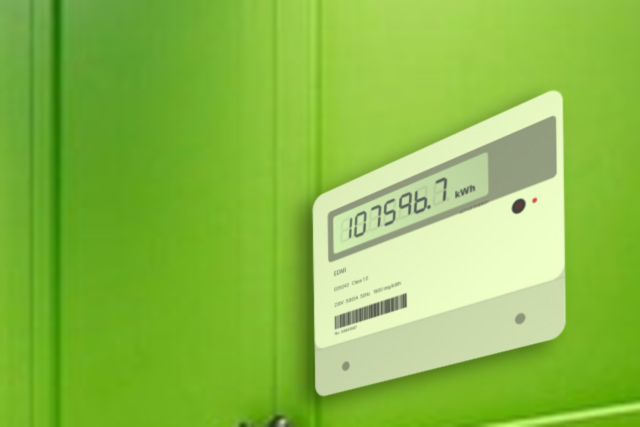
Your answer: 107596.7 kWh
